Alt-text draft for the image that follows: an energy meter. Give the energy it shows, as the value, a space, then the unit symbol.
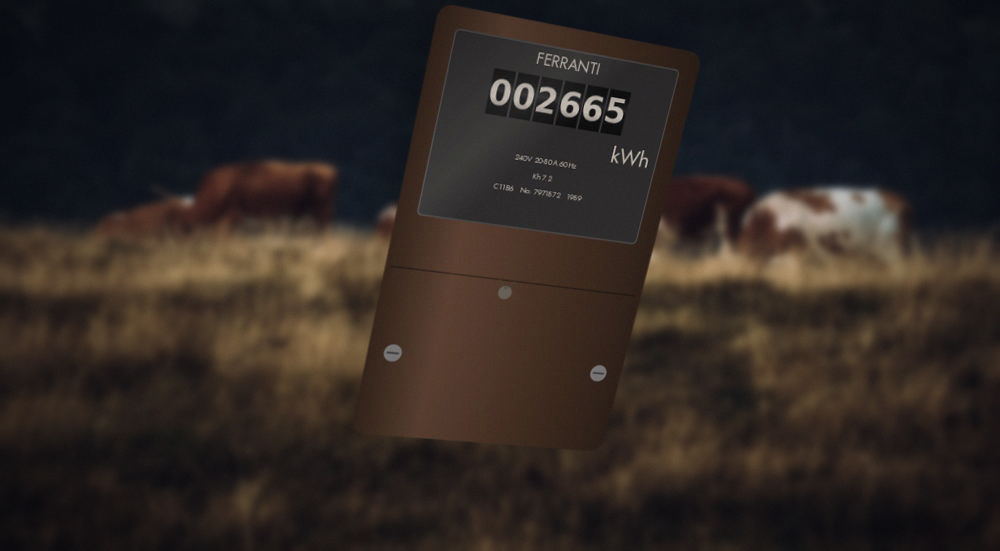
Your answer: 2665 kWh
